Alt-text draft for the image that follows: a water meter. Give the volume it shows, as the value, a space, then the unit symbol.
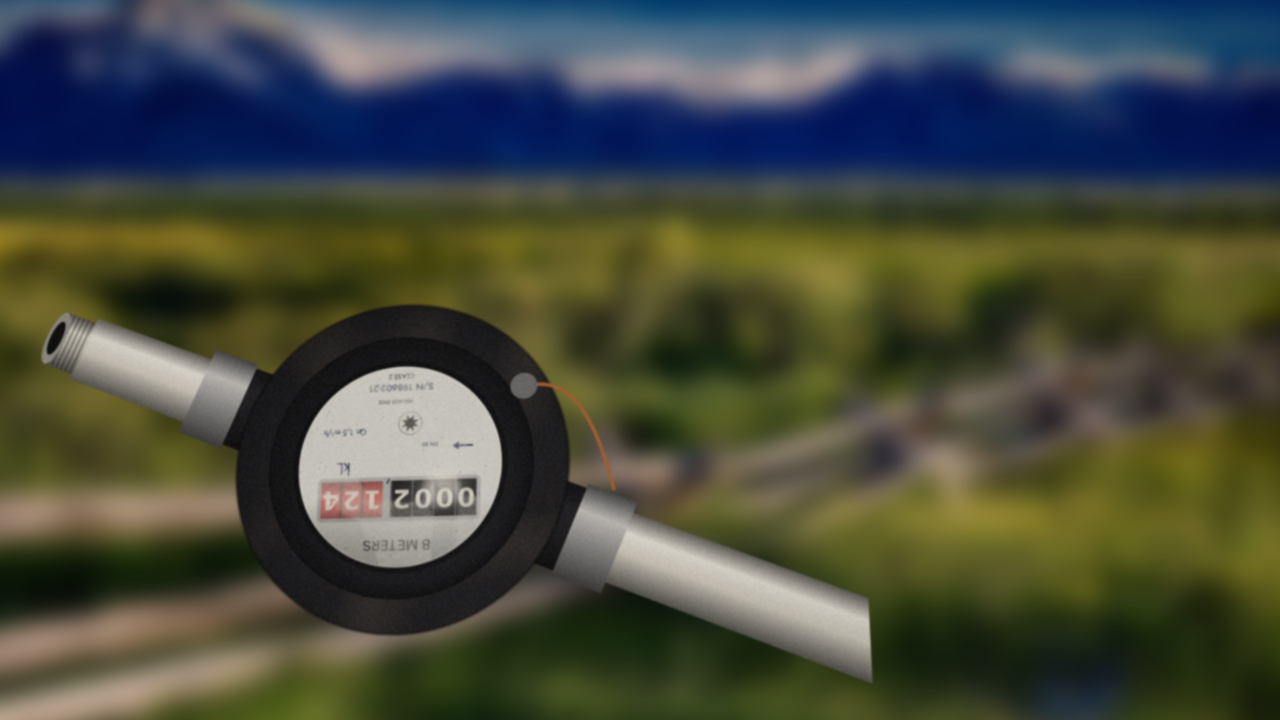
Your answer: 2.124 kL
